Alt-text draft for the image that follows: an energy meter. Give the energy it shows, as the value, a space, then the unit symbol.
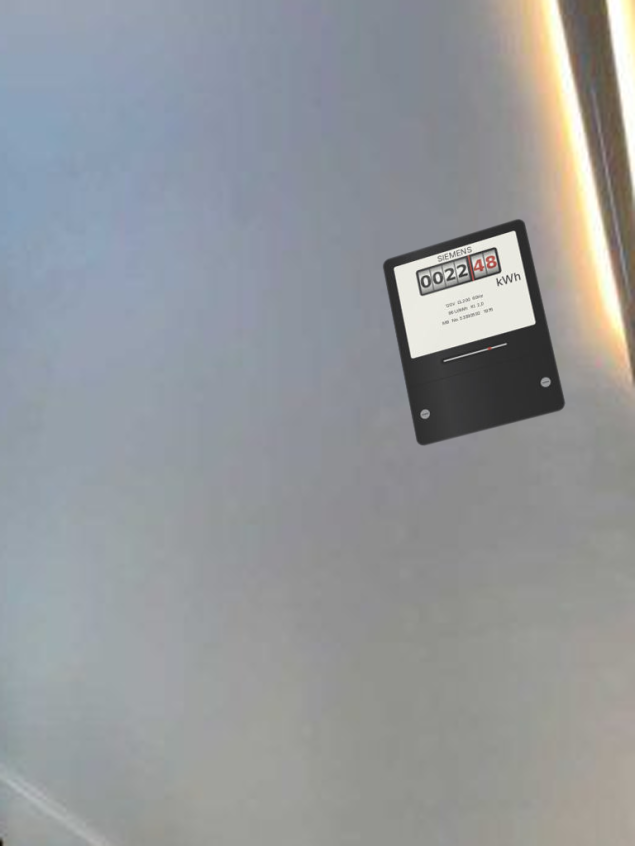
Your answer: 22.48 kWh
